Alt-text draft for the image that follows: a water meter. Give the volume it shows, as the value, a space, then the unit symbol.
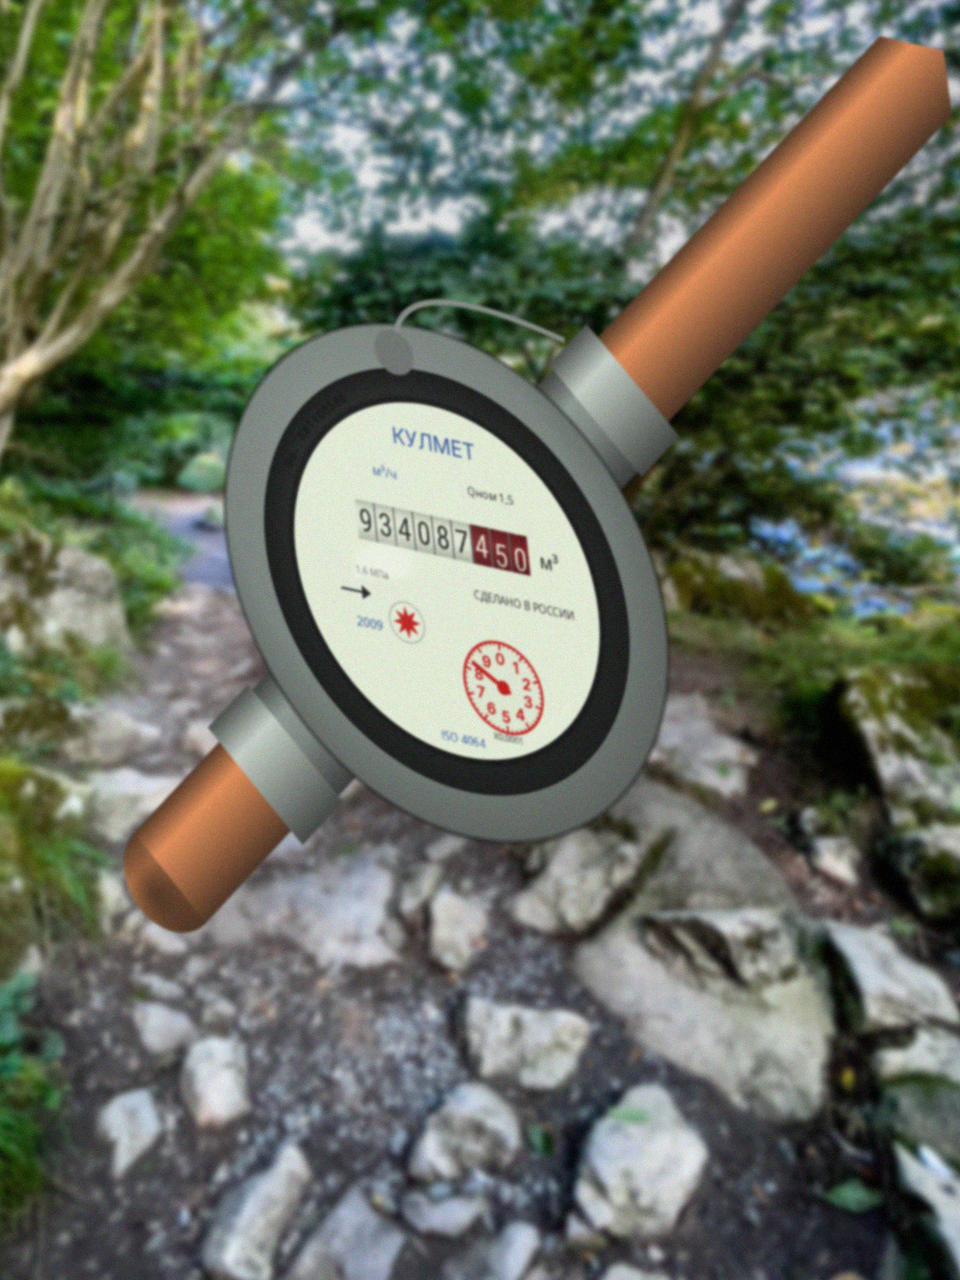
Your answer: 934087.4498 m³
